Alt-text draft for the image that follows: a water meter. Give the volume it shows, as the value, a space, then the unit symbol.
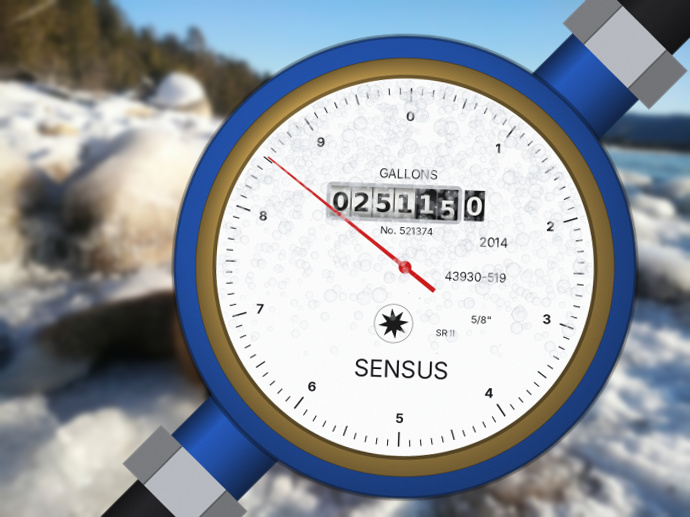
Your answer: 251148.5 gal
